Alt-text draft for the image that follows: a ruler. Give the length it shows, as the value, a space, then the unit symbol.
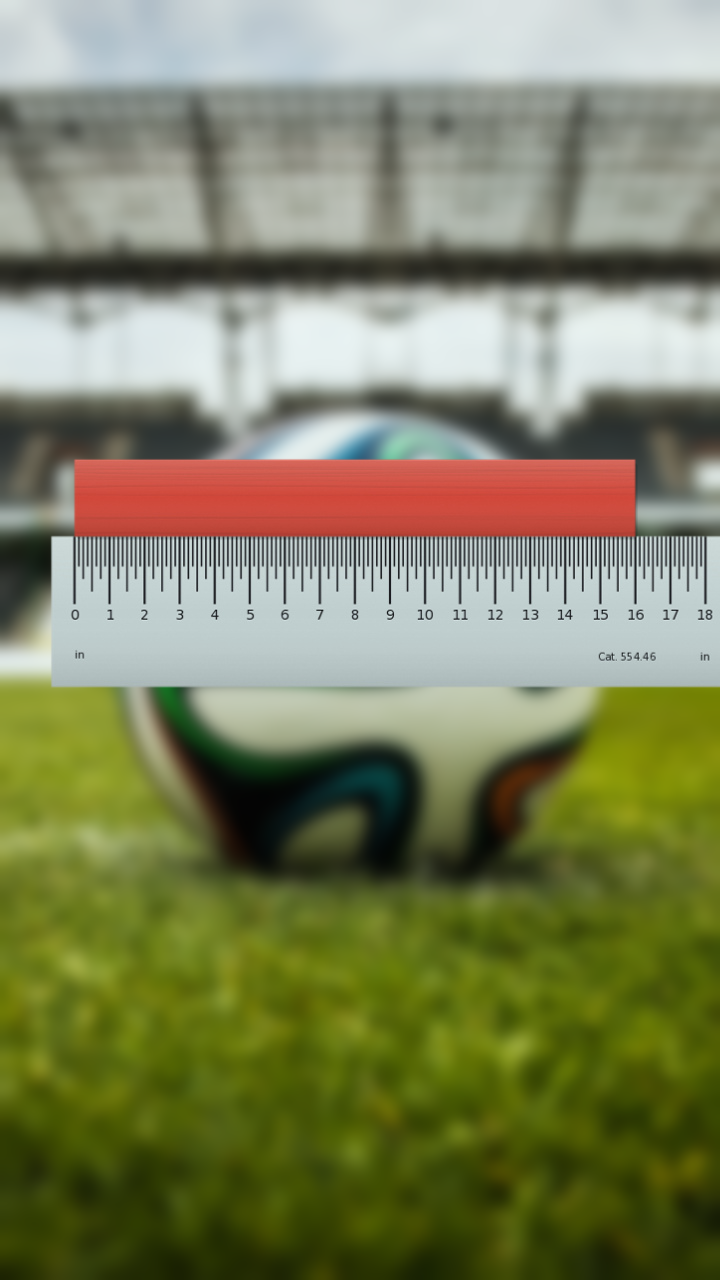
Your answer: 16 in
